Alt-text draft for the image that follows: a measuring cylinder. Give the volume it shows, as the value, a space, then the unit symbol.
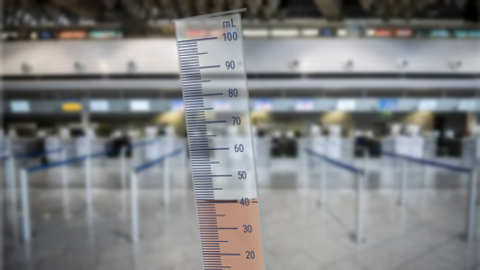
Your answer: 40 mL
